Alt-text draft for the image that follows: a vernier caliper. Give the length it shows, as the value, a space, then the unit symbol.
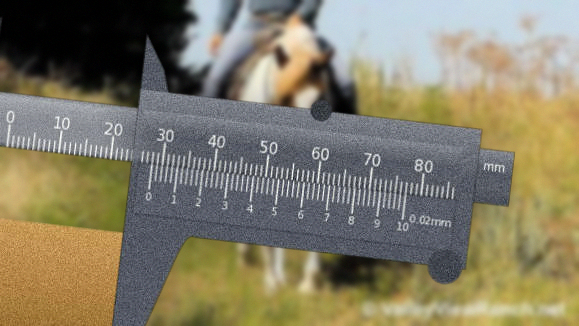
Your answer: 28.0 mm
